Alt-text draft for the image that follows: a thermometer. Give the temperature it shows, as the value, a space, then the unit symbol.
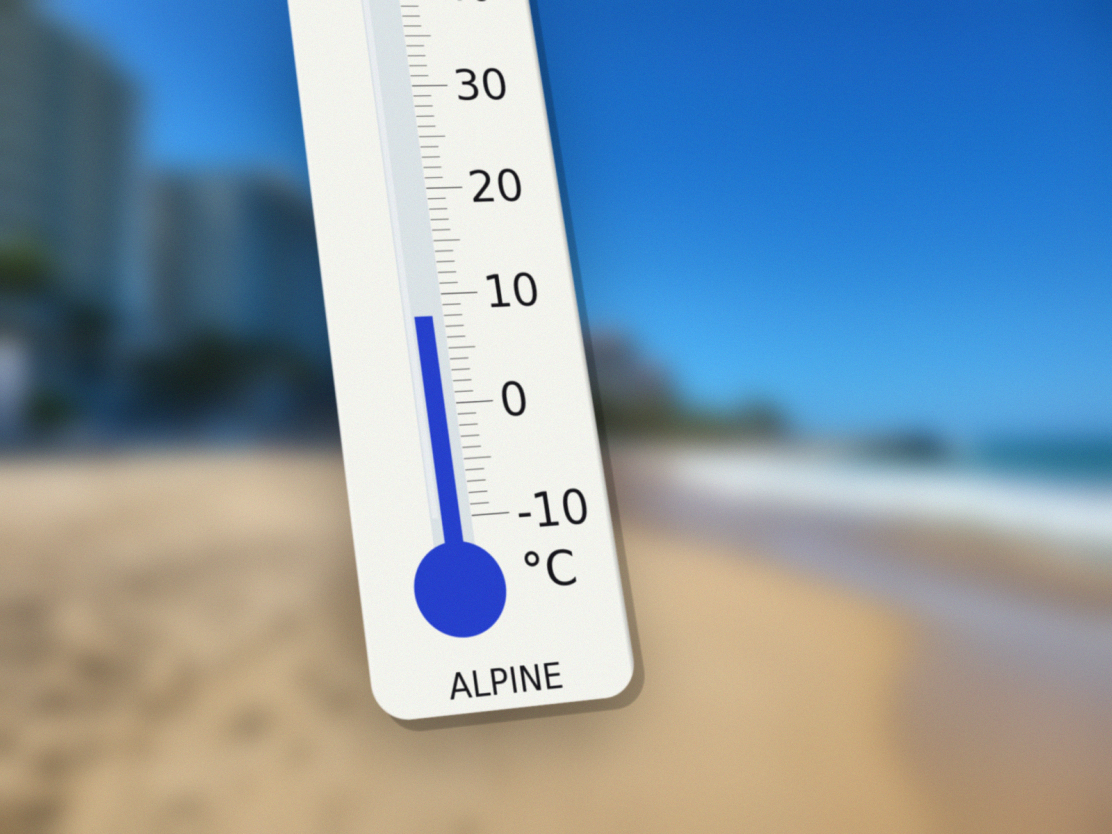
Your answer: 8 °C
